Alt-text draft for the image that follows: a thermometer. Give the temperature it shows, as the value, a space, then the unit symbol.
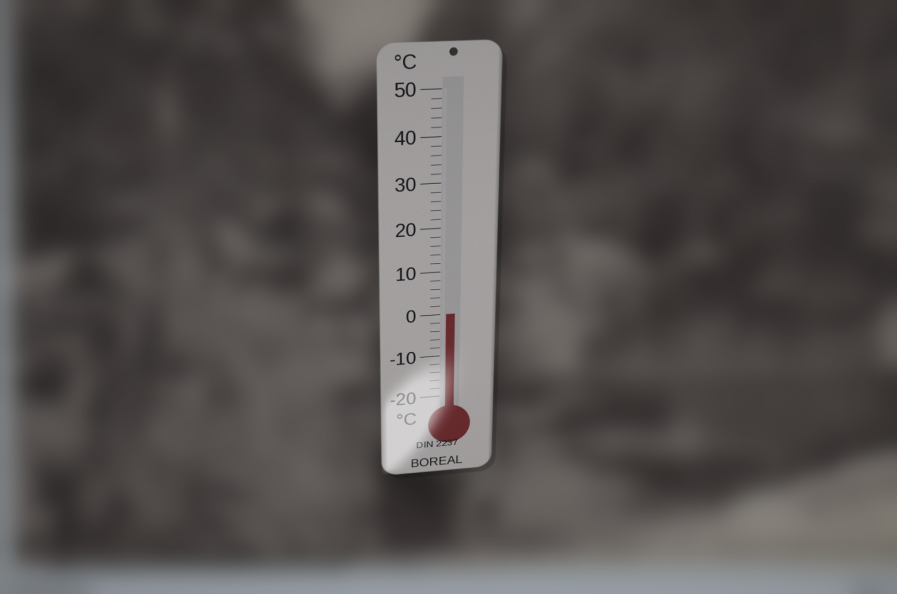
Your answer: 0 °C
